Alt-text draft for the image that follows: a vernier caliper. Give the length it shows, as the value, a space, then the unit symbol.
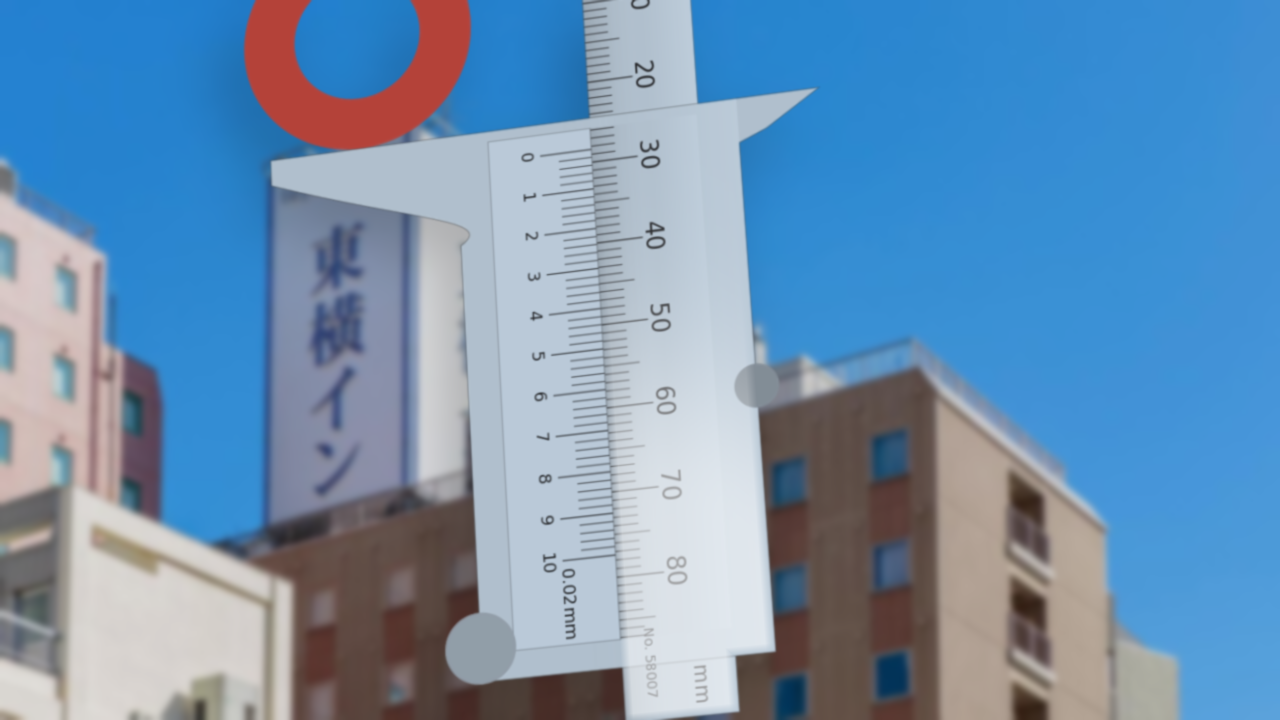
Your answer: 28.4 mm
